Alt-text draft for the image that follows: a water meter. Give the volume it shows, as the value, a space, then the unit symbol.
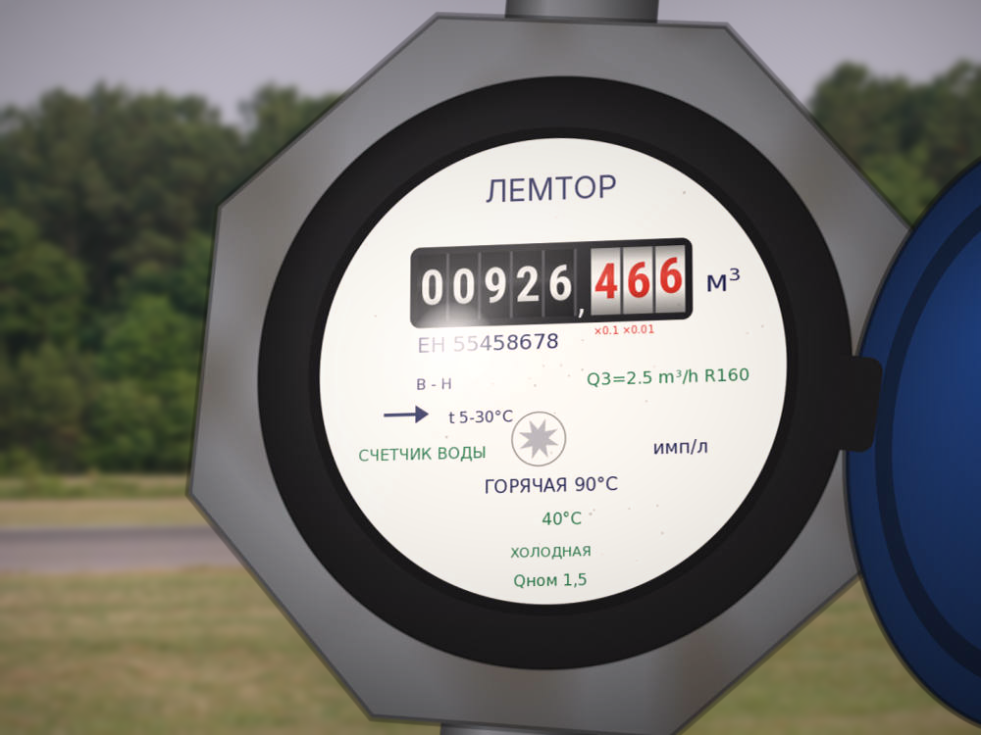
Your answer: 926.466 m³
